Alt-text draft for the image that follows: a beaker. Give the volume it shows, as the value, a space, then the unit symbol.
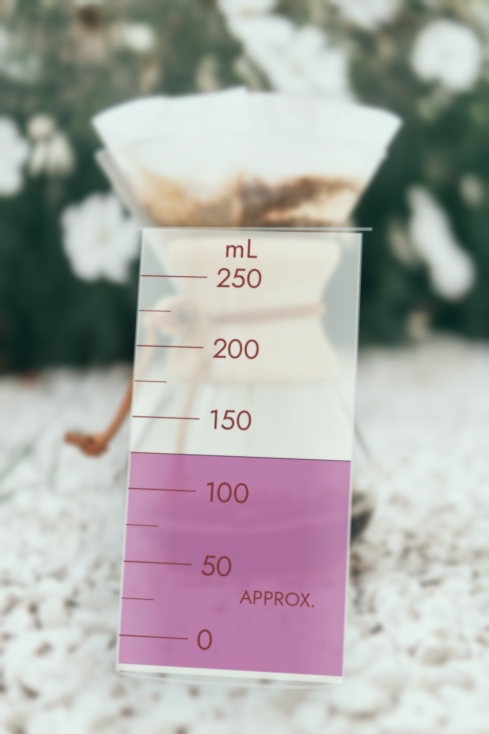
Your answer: 125 mL
